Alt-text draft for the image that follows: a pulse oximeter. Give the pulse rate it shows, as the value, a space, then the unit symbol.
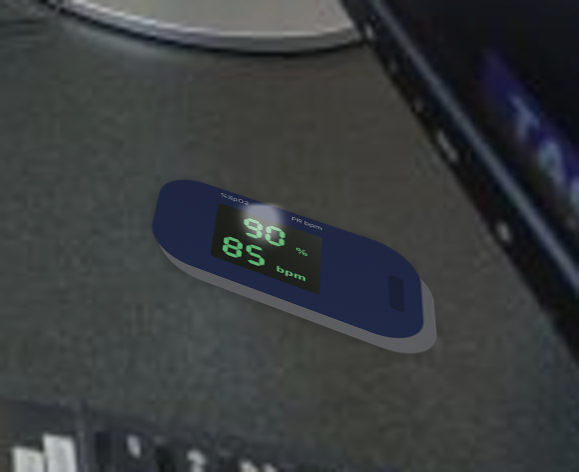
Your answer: 85 bpm
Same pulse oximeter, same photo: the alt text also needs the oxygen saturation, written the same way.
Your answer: 90 %
